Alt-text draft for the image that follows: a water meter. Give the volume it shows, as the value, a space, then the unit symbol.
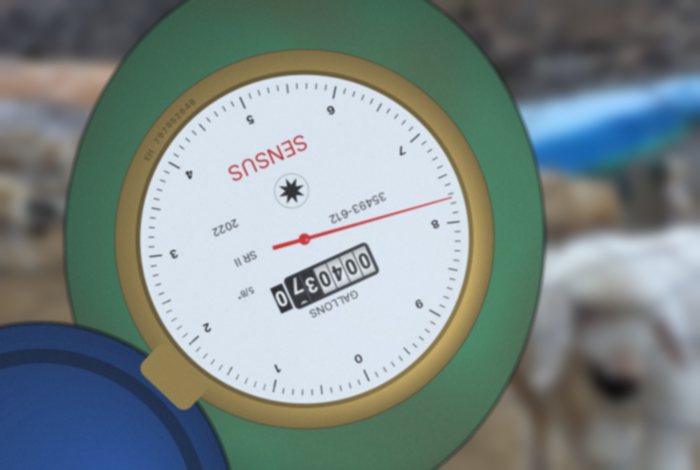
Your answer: 40367.7 gal
